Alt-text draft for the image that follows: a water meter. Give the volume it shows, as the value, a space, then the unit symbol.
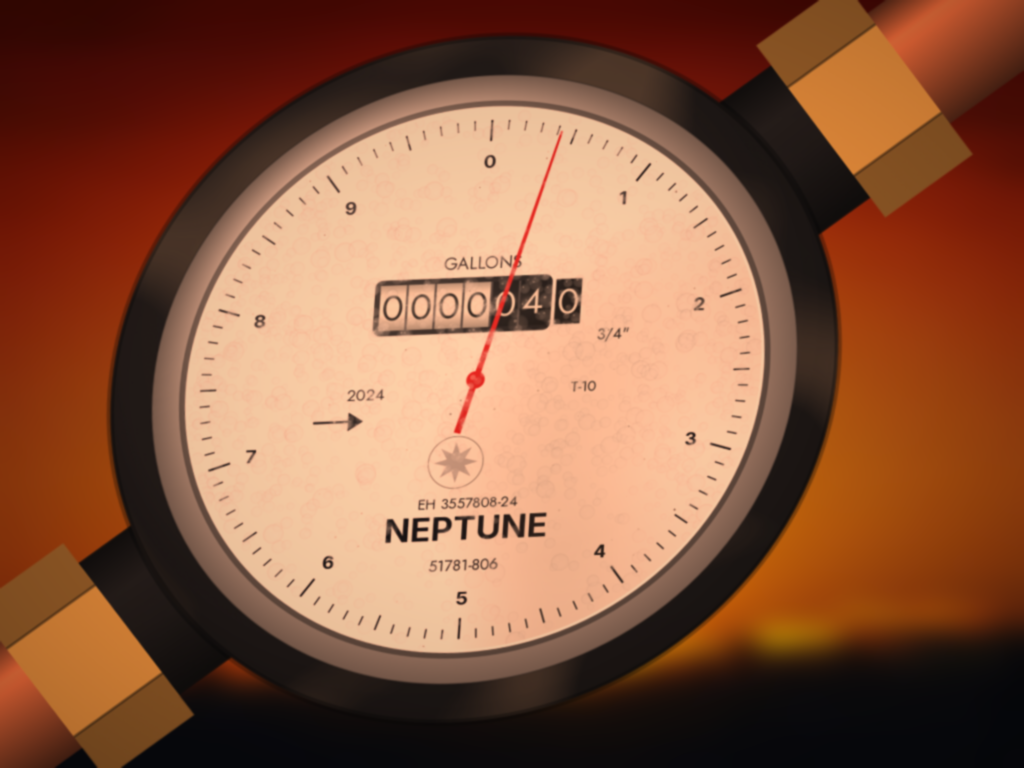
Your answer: 40.4 gal
